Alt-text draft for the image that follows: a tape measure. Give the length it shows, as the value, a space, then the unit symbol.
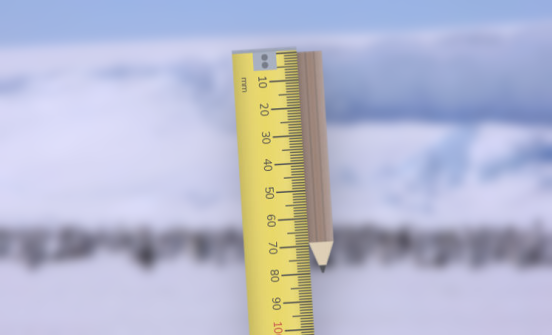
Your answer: 80 mm
